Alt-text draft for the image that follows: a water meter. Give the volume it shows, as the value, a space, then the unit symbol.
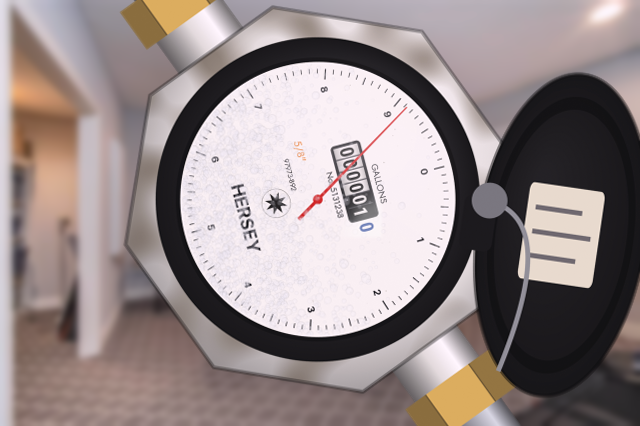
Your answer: 9.1 gal
